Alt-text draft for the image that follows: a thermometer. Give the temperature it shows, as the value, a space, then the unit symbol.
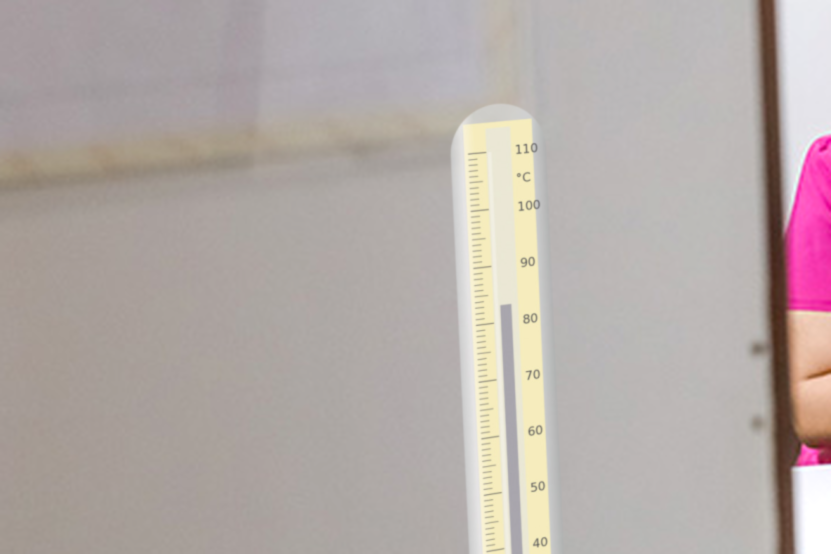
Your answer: 83 °C
